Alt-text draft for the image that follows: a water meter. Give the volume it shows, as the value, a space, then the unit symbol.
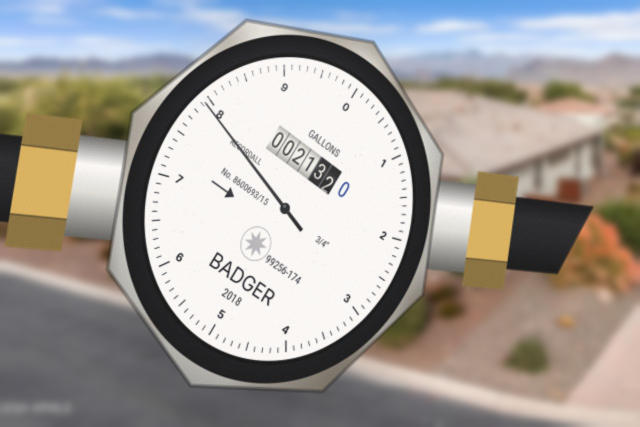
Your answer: 21317.9 gal
